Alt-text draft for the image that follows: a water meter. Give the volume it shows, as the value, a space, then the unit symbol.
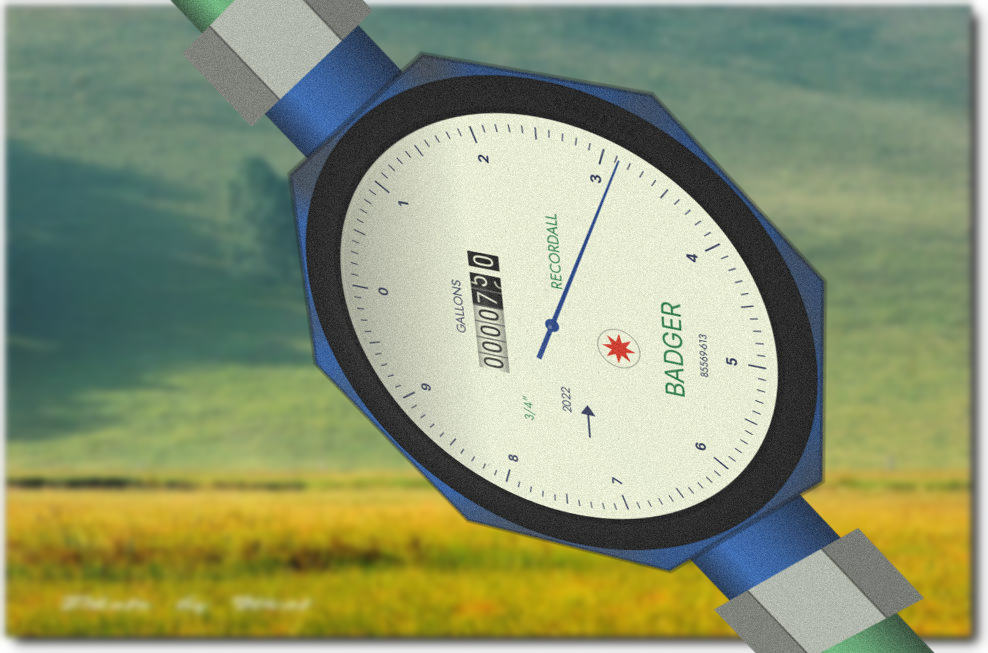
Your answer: 753.1 gal
